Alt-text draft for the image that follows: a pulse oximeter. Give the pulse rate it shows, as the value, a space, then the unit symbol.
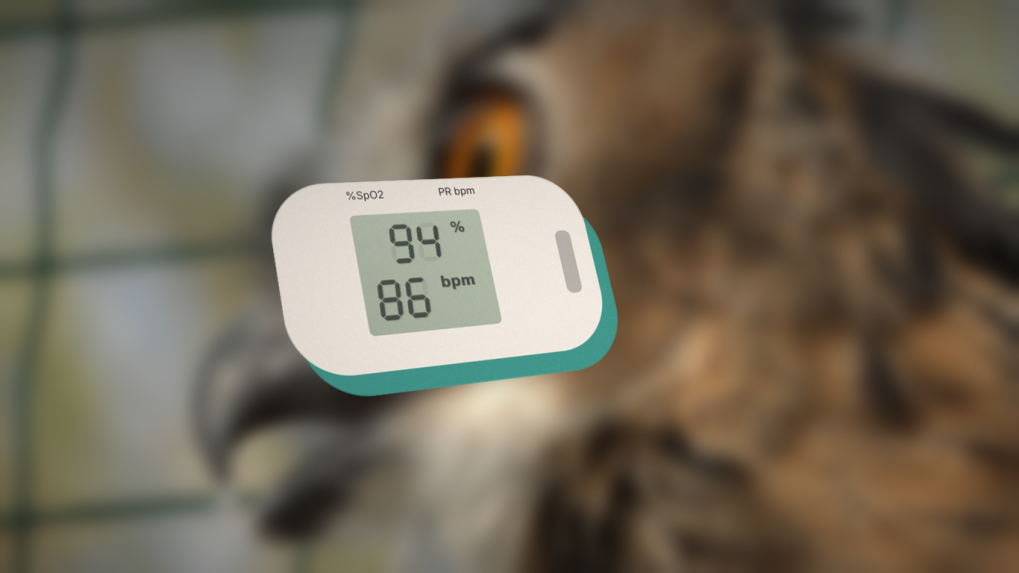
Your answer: 86 bpm
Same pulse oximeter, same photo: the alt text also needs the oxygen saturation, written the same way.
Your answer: 94 %
